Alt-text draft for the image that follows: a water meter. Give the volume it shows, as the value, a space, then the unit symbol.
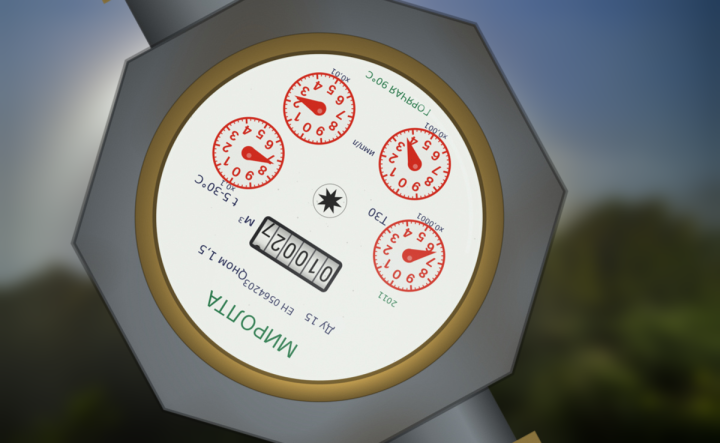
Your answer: 10026.7236 m³
